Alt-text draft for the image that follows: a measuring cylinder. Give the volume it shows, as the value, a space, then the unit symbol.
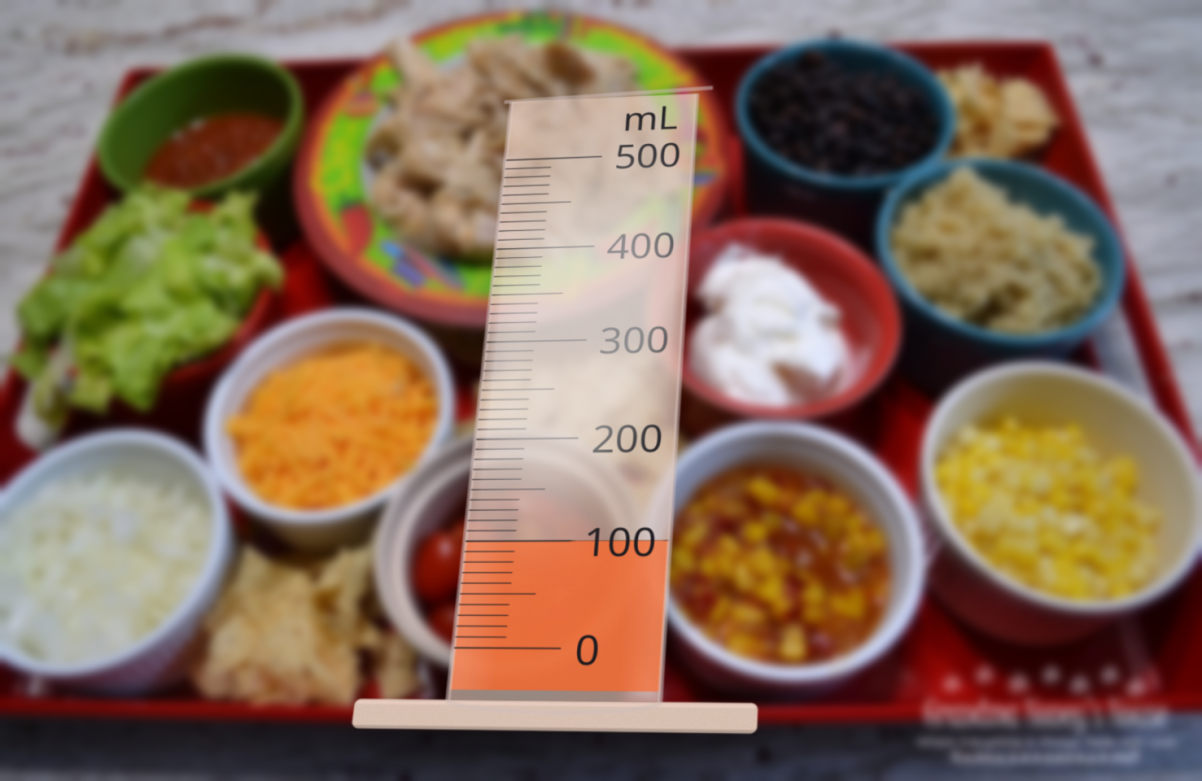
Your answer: 100 mL
